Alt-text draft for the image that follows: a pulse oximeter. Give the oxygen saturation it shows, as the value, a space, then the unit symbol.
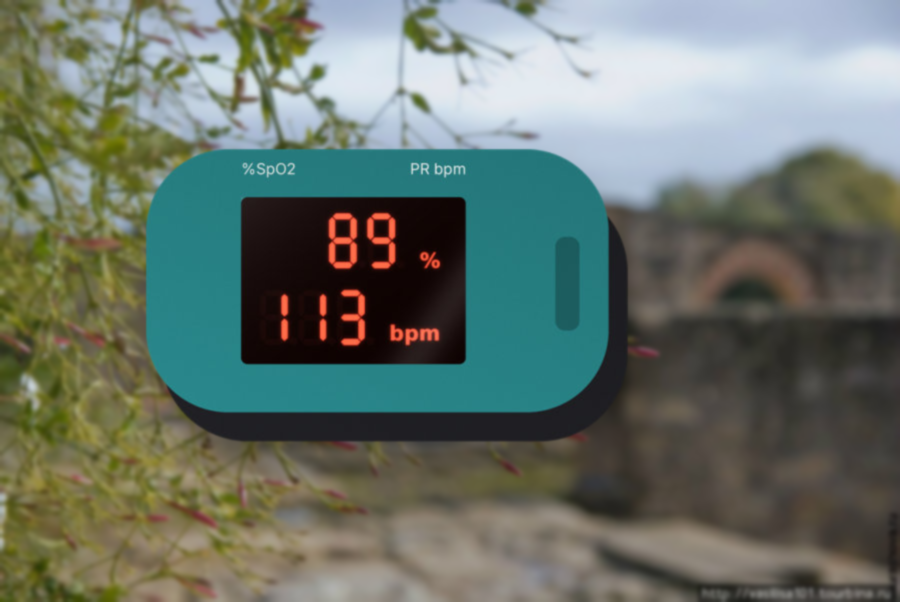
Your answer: 89 %
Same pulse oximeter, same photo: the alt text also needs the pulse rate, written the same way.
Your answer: 113 bpm
